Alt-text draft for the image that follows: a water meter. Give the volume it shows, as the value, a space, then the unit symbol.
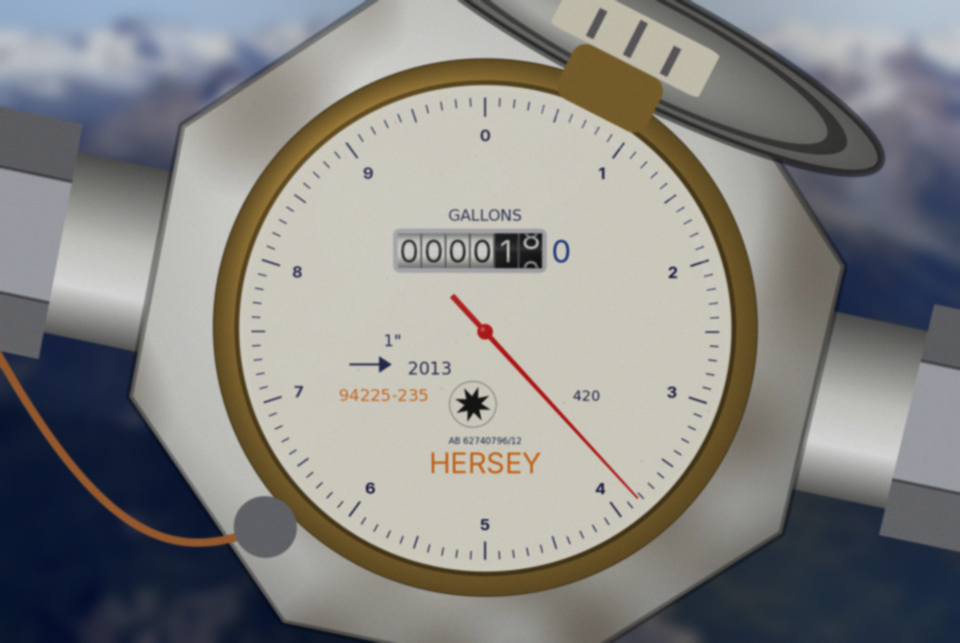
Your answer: 183.8 gal
